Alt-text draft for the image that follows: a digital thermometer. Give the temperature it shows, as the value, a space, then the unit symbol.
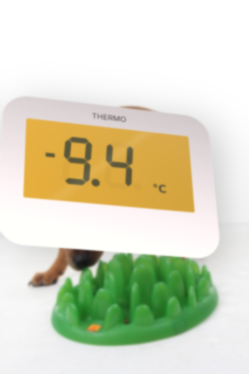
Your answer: -9.4 °C
